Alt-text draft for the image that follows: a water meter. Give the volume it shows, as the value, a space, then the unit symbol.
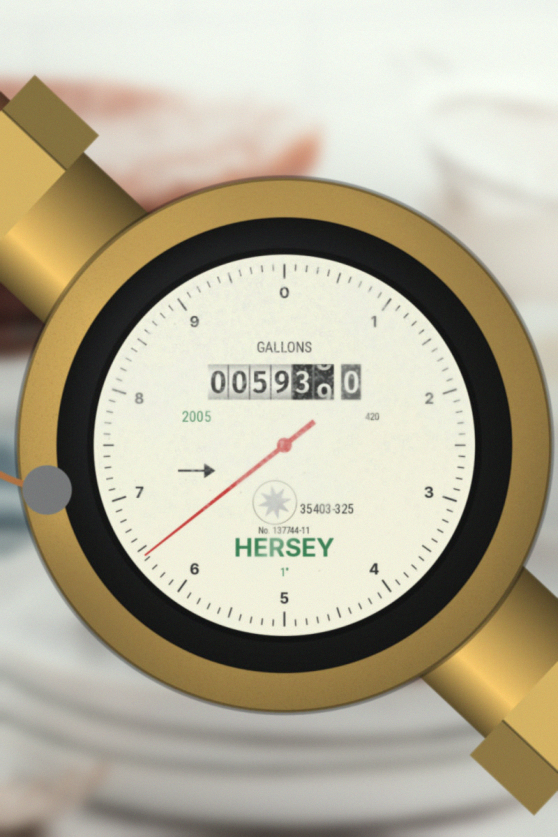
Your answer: 59386.4 gal
